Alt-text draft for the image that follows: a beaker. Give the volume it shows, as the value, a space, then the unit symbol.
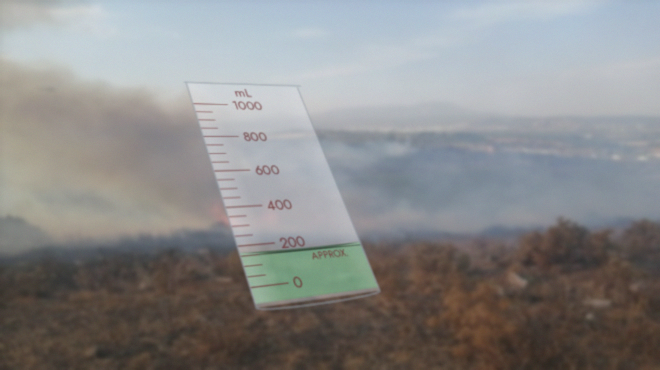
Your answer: 150 mL
